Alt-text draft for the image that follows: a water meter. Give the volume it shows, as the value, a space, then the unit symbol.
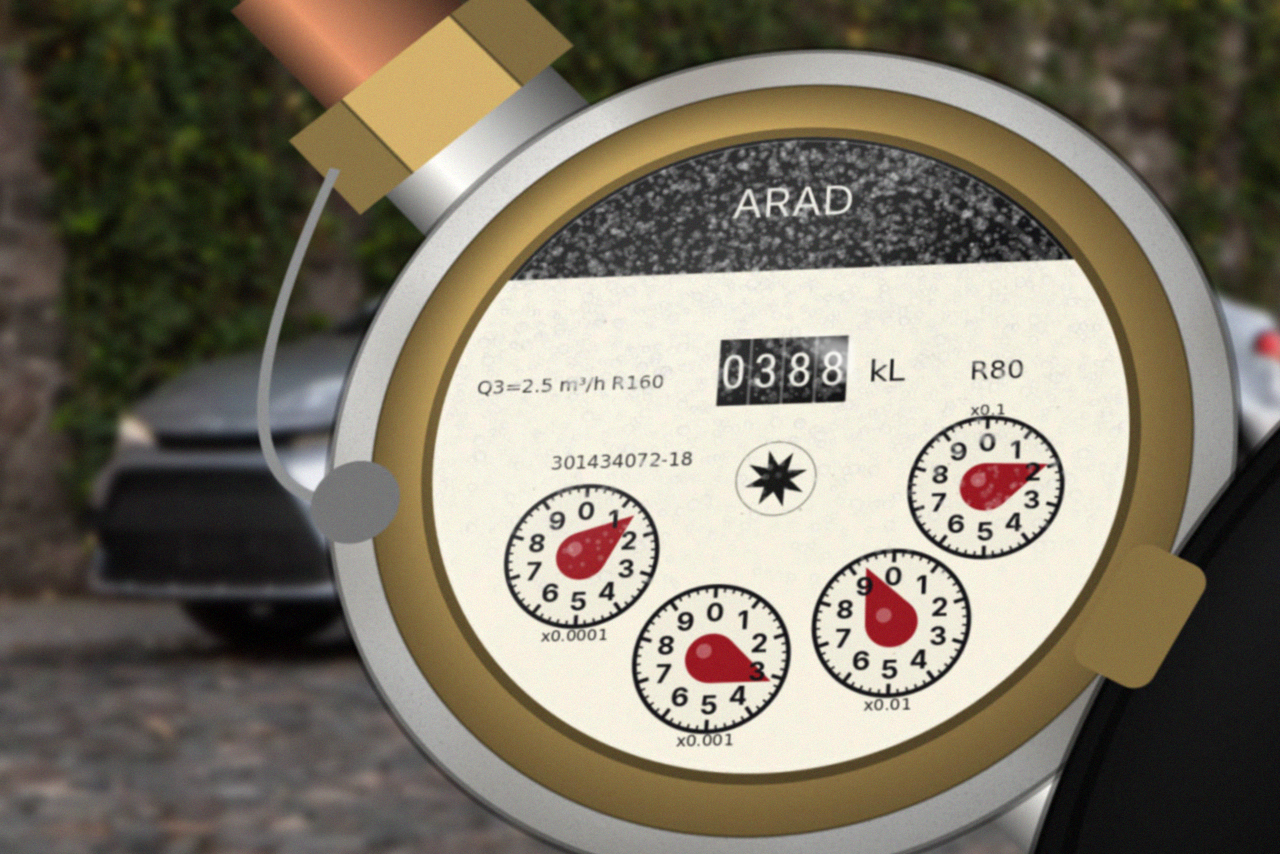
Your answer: 388.1931 kL
